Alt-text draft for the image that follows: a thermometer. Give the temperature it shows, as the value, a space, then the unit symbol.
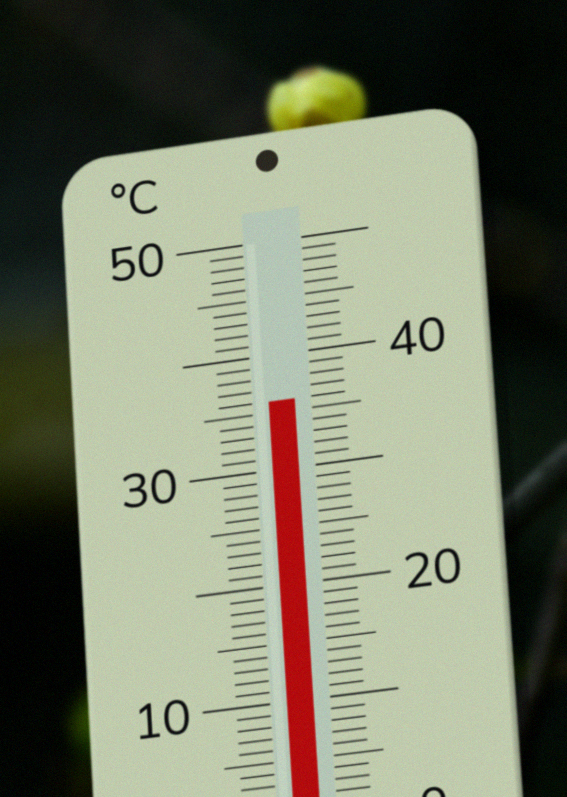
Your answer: 36 °C
